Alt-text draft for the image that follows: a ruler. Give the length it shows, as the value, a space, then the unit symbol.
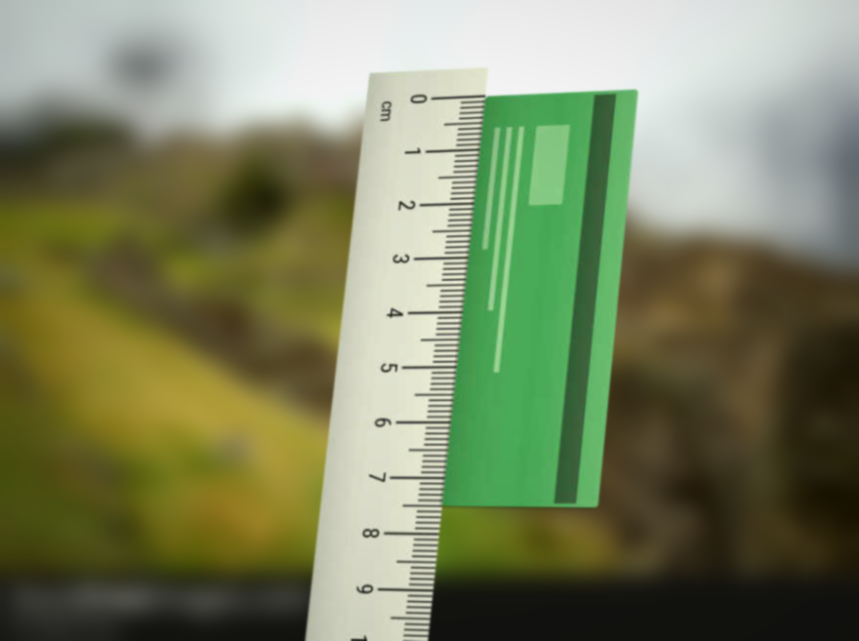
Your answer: 7.5 cm
